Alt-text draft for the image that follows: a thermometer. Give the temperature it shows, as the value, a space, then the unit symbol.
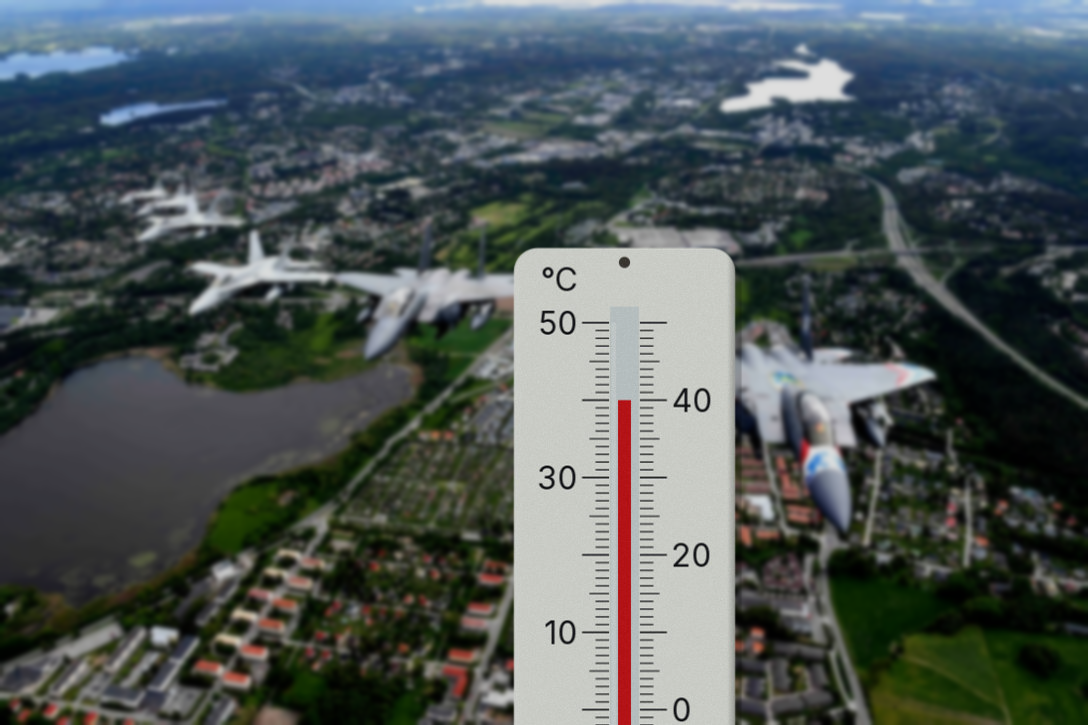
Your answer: 40 °C
